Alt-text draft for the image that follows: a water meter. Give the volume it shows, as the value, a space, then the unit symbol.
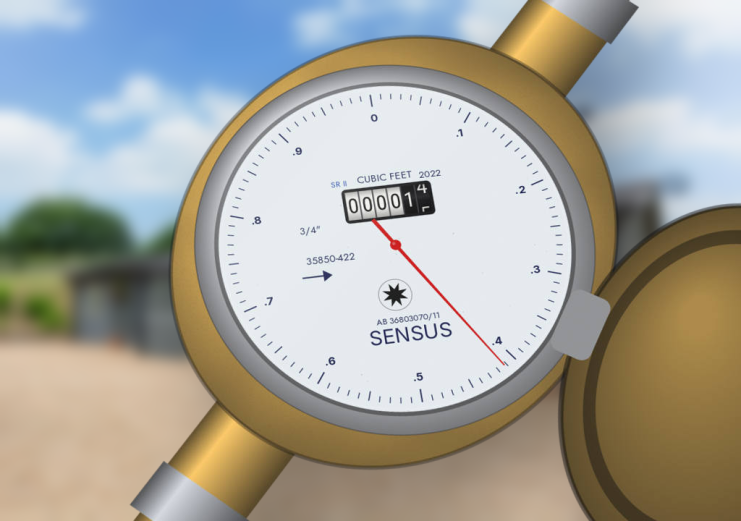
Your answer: 14.41 ft³
